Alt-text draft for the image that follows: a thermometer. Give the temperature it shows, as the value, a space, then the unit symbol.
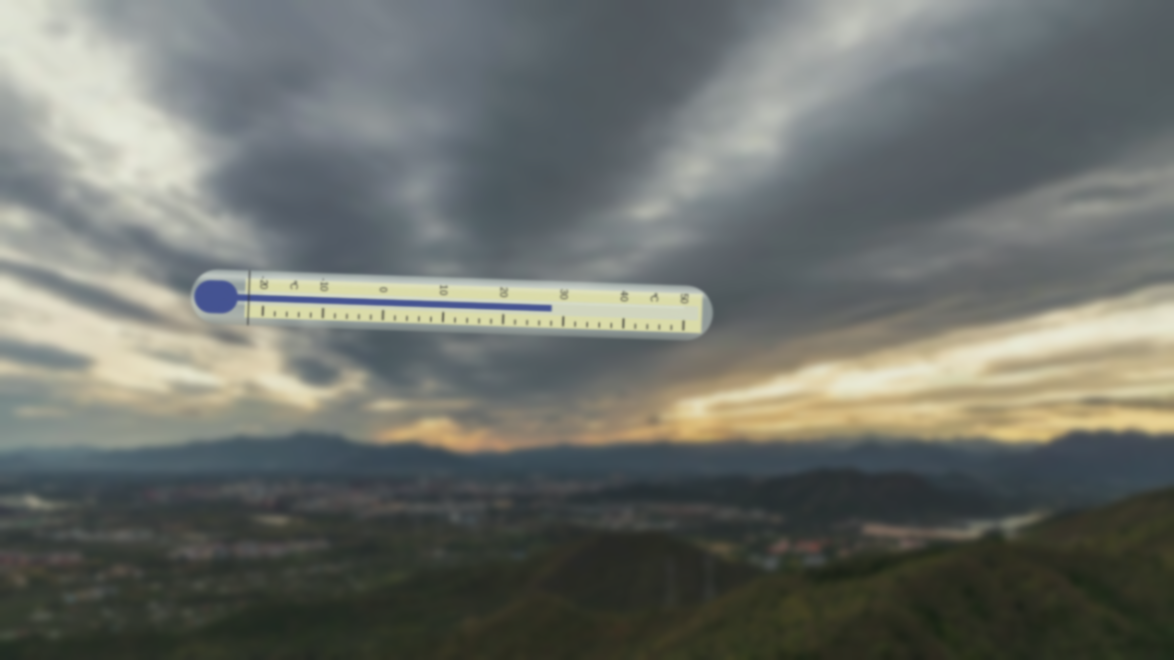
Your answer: 28 °C
